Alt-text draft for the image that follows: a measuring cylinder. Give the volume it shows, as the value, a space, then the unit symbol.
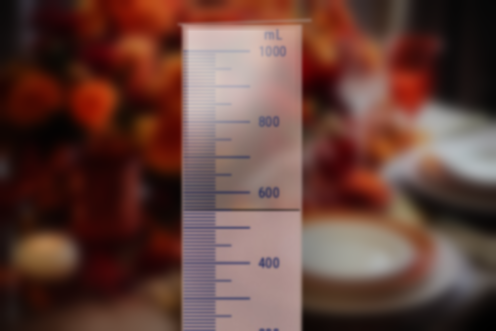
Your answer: 550 mL
